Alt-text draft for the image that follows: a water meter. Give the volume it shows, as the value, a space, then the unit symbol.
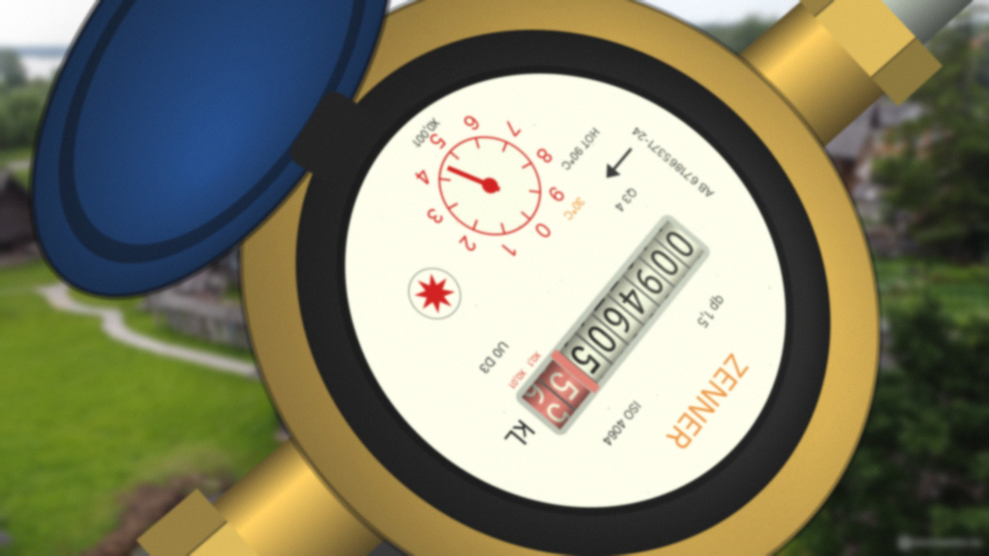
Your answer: 94605.554 kL
